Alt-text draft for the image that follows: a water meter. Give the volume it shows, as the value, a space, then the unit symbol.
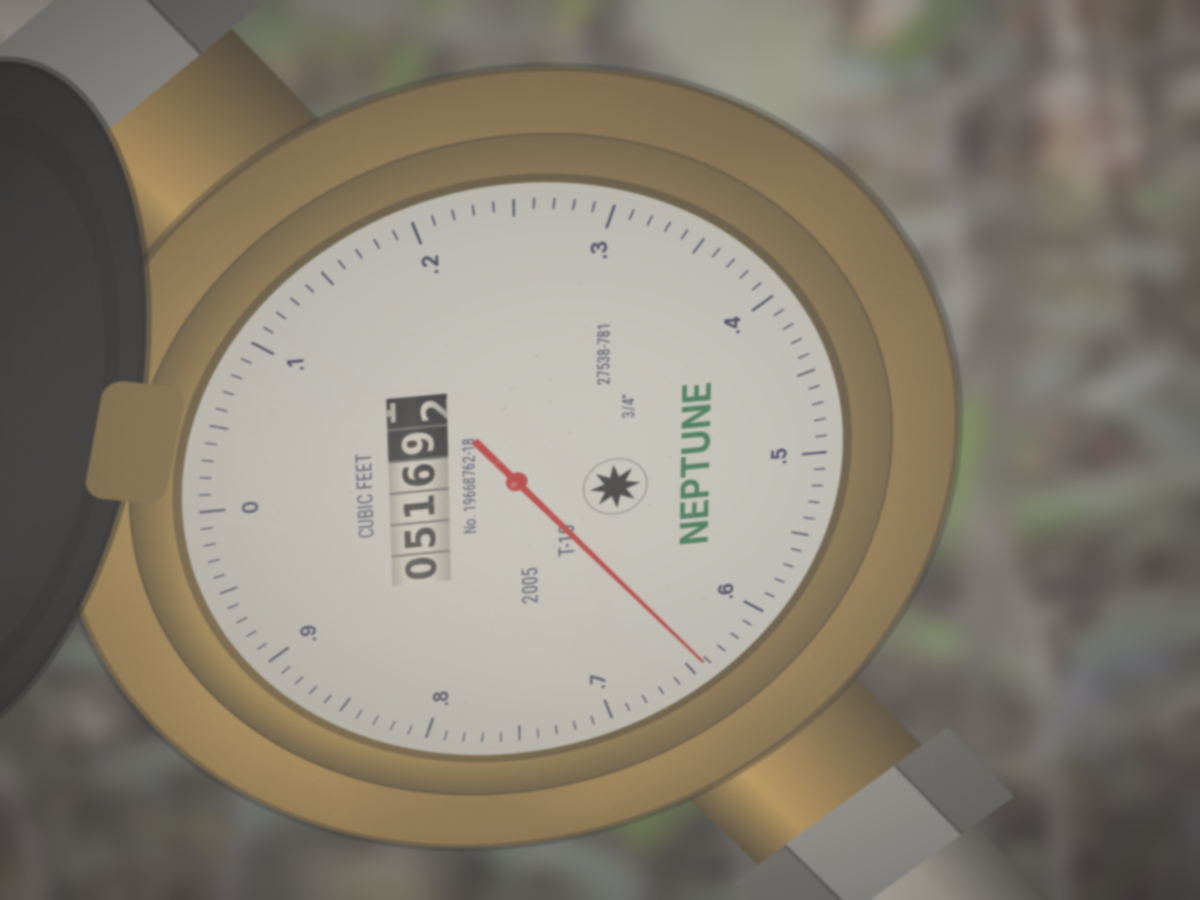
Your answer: 51691.64 ft³
